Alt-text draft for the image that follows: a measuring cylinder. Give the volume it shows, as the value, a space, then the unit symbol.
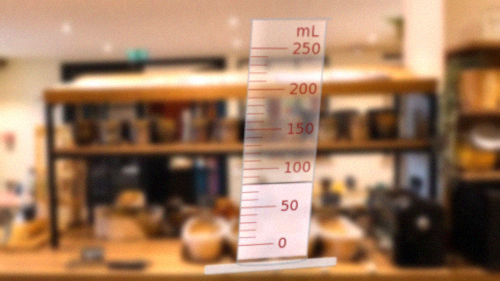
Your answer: 80 mL
